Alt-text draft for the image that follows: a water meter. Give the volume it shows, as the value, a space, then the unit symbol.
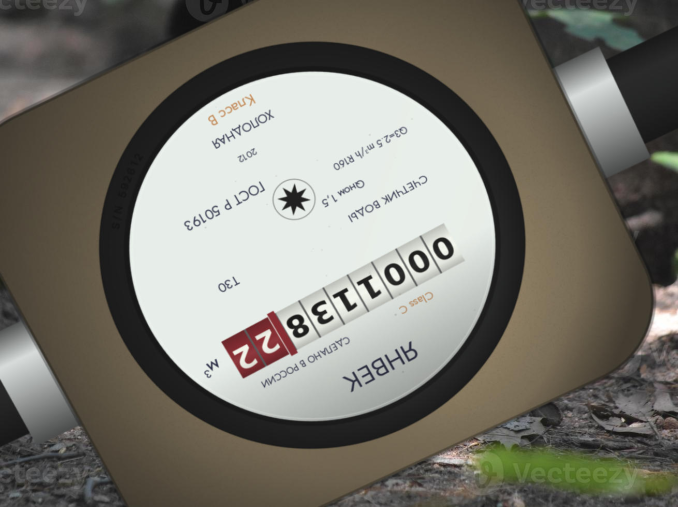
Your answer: 1138.22 m³
